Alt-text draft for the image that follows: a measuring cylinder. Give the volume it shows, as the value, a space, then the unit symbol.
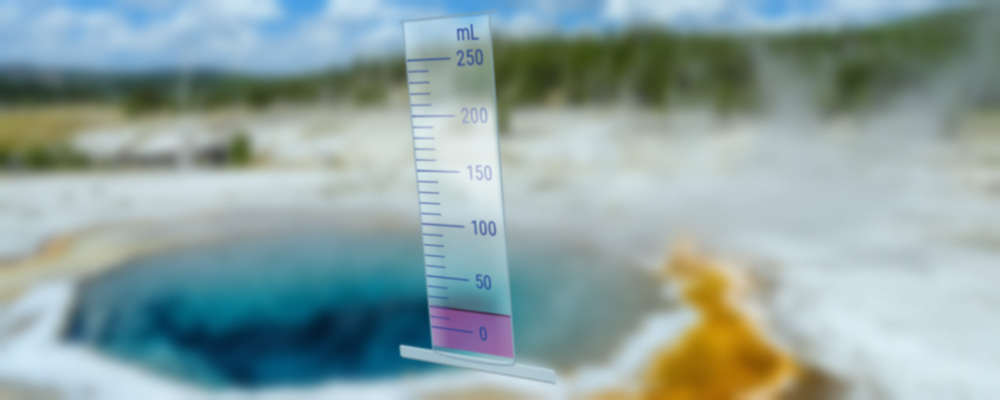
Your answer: 20 mL
